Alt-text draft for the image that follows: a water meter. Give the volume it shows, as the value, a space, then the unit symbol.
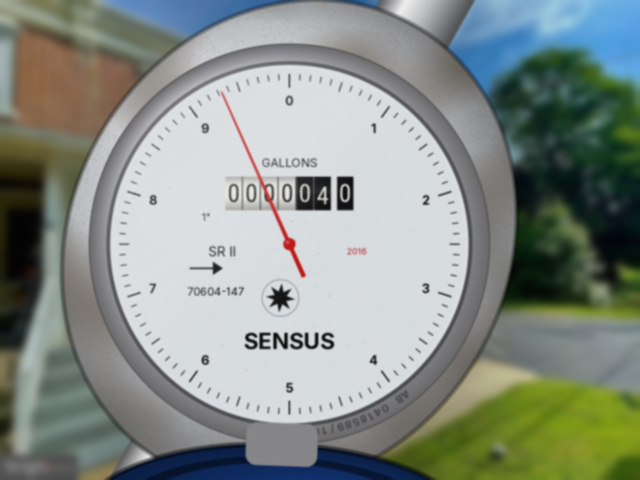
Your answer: 39.3 gal
